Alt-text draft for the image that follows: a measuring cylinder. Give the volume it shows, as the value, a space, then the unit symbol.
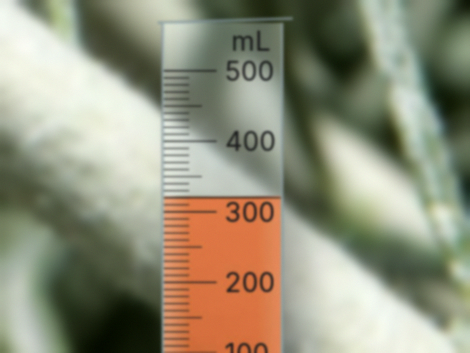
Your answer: 320 mL
